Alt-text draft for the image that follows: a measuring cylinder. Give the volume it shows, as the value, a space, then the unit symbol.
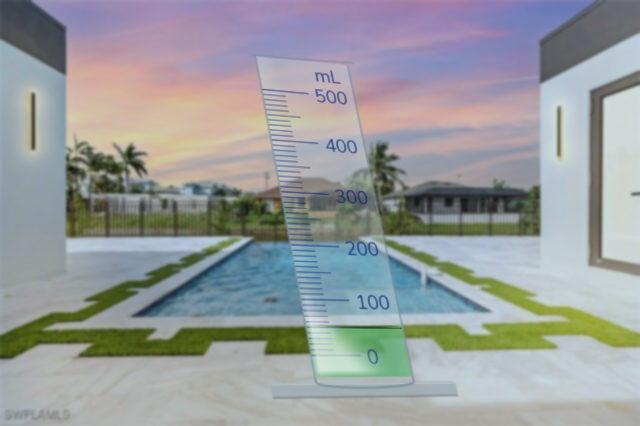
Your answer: 50 mL
